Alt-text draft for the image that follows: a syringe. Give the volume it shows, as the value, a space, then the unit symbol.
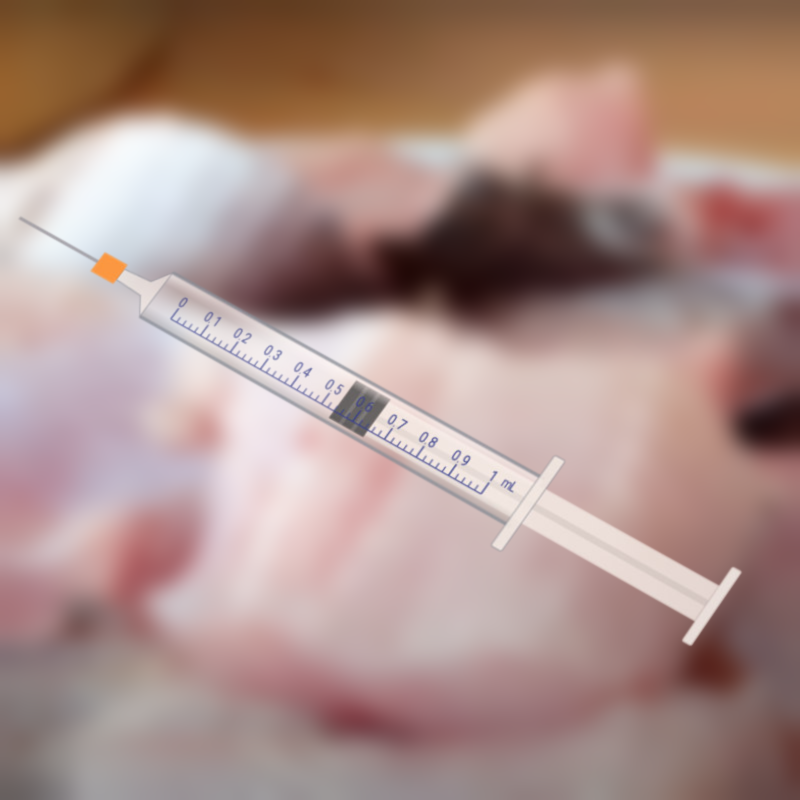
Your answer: 0.54 mL
